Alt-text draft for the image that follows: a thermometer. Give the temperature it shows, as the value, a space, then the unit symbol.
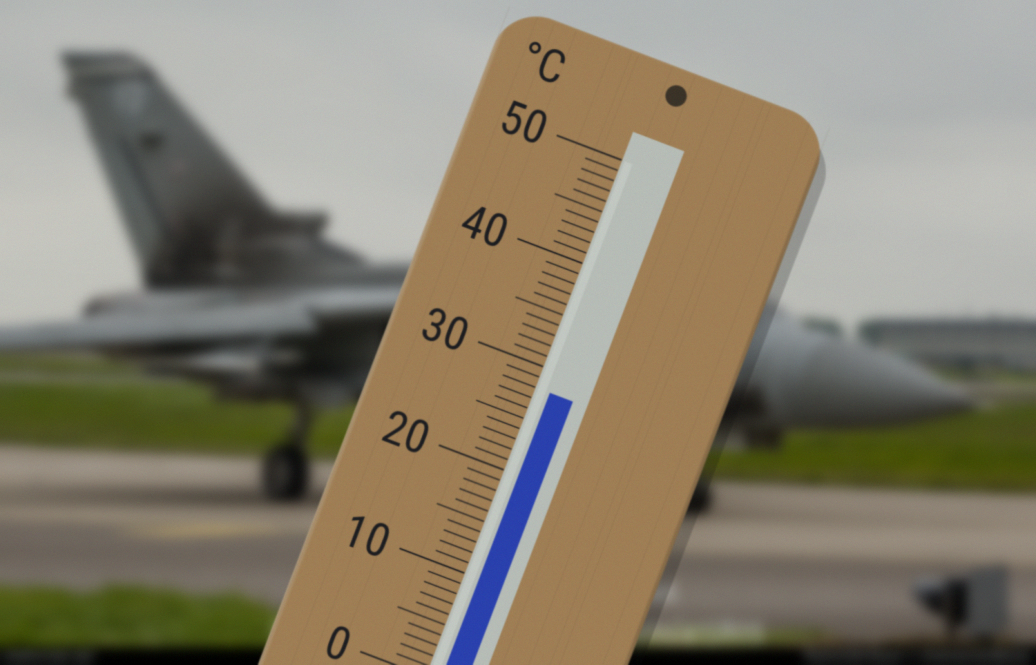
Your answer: 28 °C
